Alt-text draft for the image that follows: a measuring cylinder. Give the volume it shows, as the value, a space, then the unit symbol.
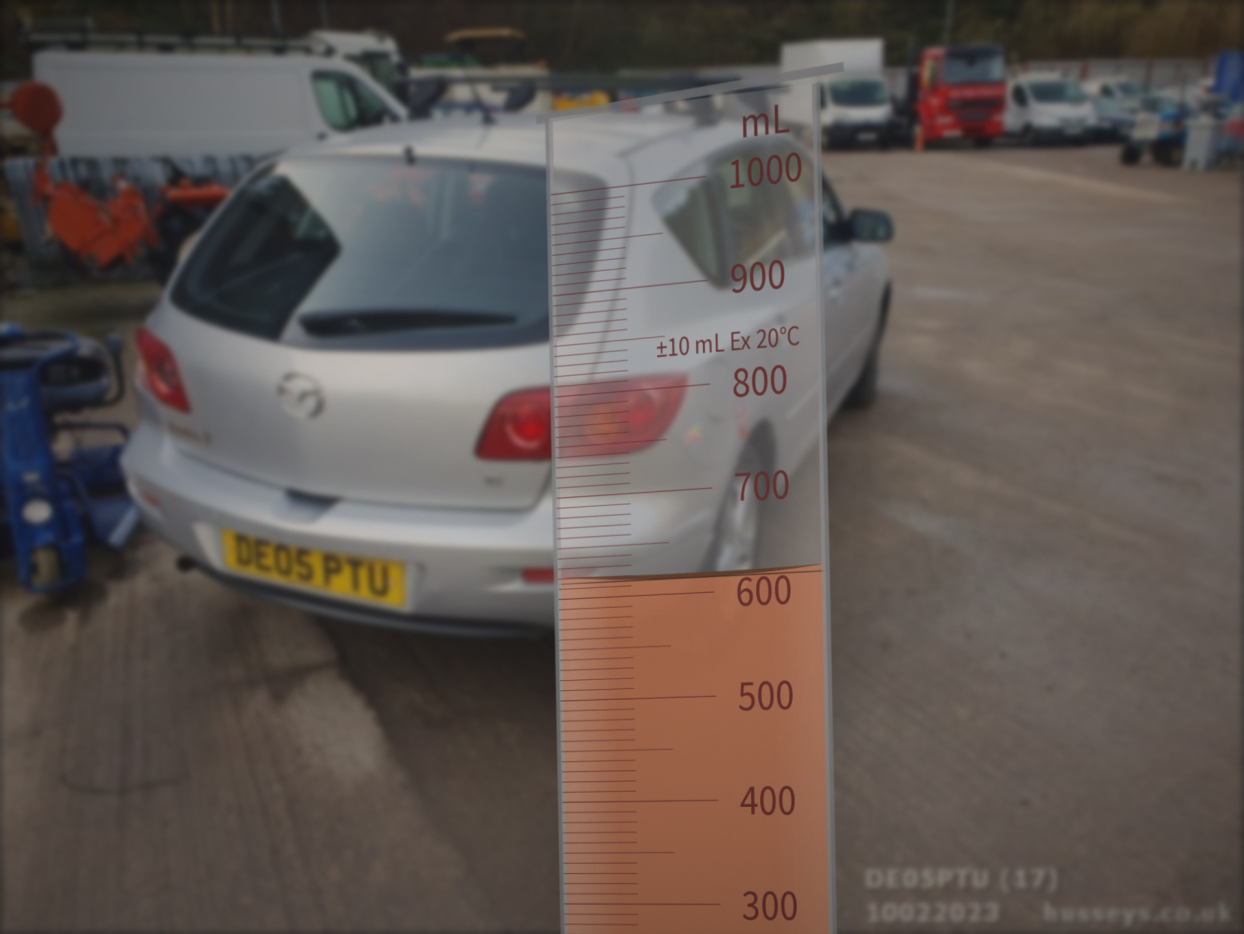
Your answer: 615 mL
